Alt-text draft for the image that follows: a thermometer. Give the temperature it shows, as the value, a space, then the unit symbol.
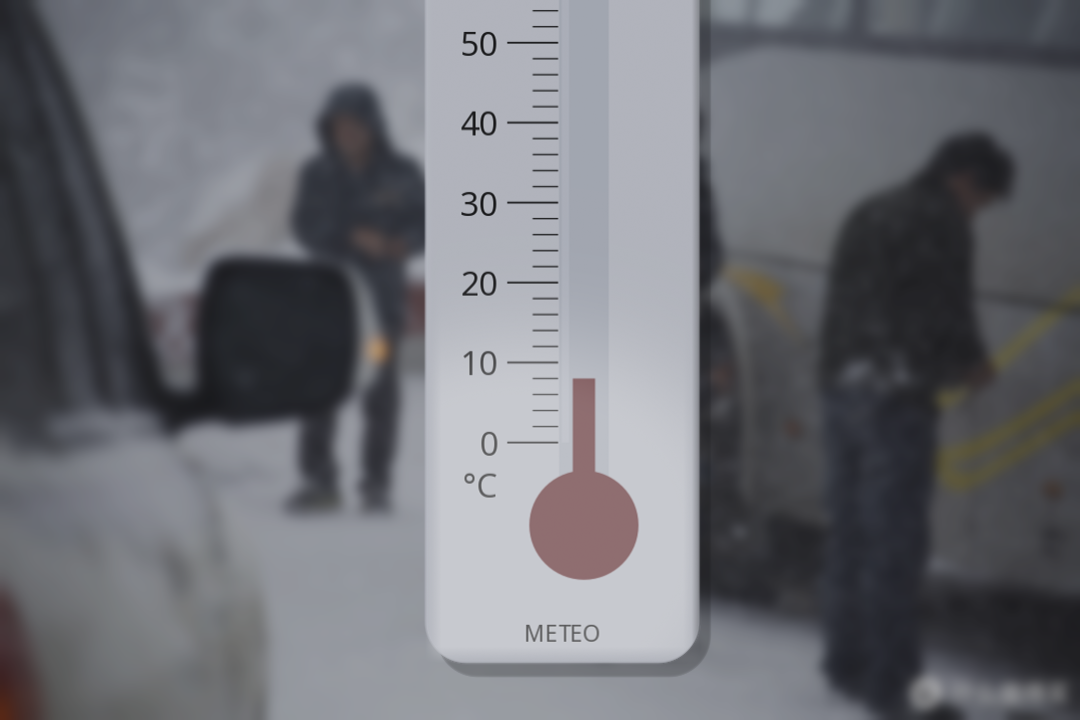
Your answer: 8 °C
